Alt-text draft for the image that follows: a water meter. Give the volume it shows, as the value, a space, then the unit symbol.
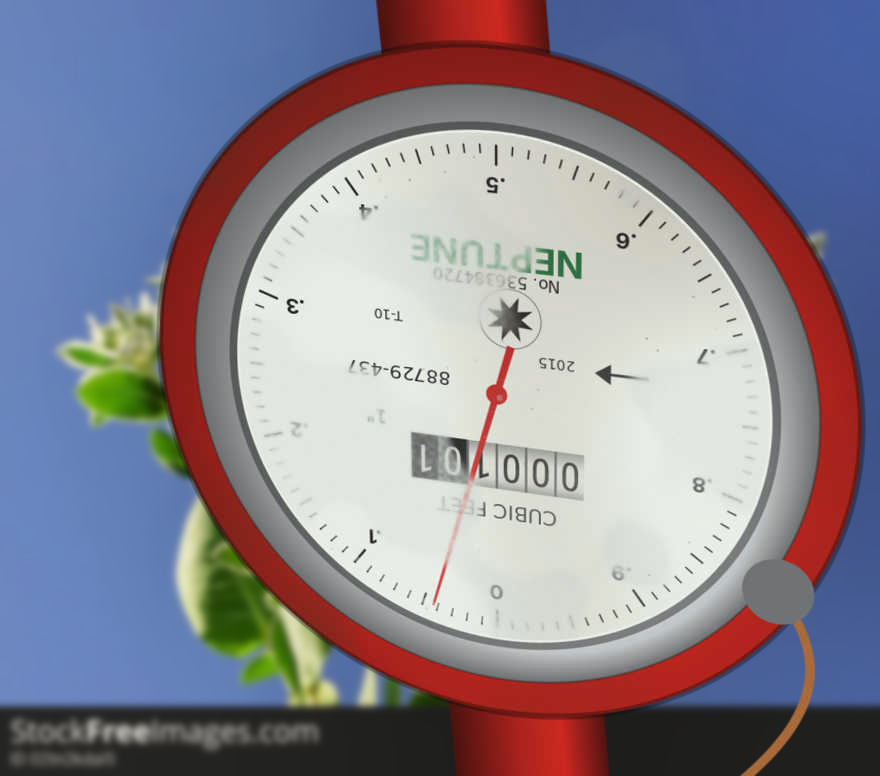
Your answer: 101.04 ft³
